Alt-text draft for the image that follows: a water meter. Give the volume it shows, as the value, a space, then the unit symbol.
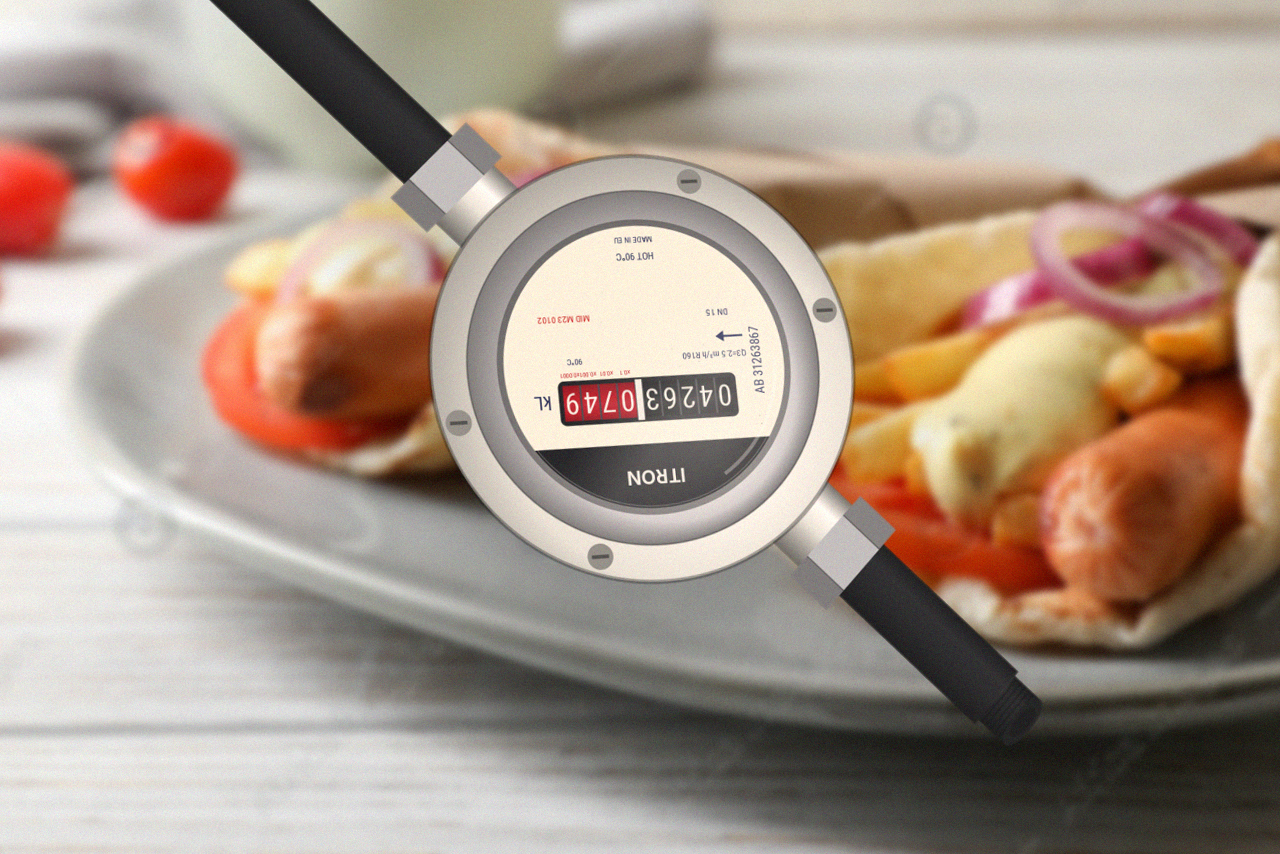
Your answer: 4263.0749 kL
